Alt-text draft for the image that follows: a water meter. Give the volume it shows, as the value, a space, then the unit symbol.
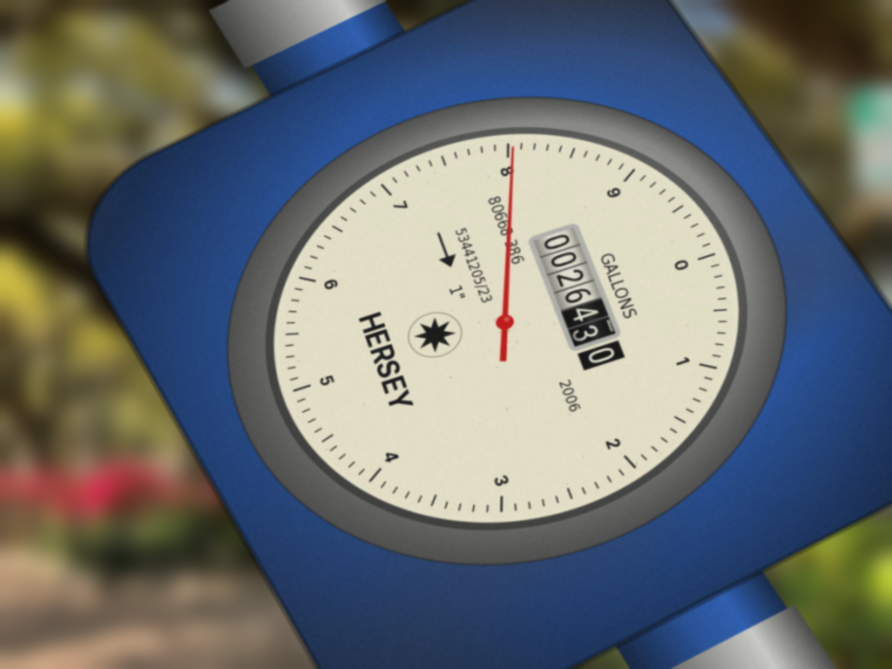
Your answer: 26428.0 gal
